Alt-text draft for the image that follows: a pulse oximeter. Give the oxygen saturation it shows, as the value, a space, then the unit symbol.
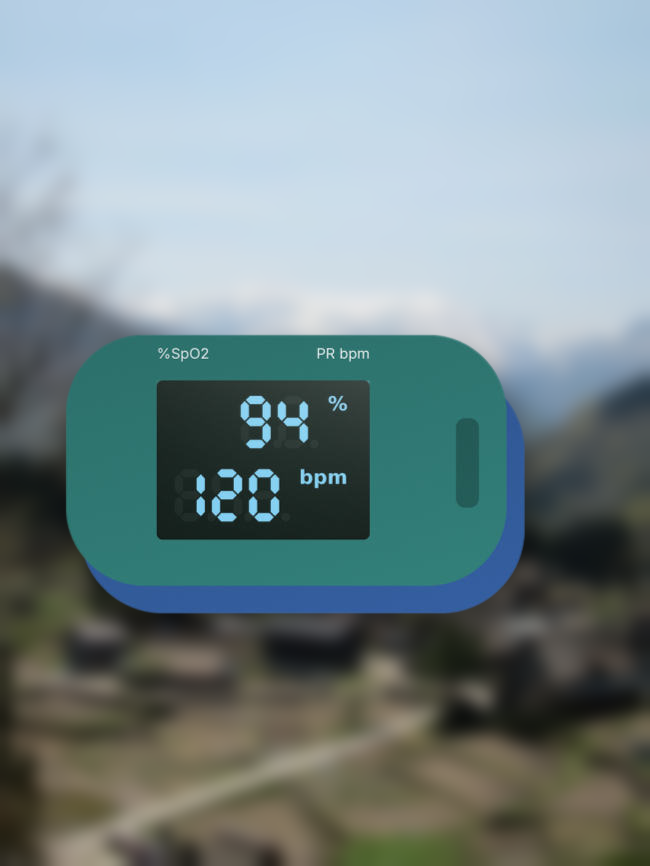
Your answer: 94 %
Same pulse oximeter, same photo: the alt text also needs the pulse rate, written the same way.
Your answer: 120 bpm
